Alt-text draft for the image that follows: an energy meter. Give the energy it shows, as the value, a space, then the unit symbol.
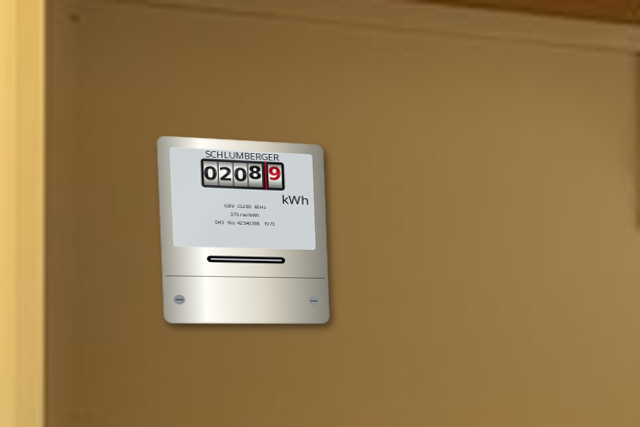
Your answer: 208.9 kWh
